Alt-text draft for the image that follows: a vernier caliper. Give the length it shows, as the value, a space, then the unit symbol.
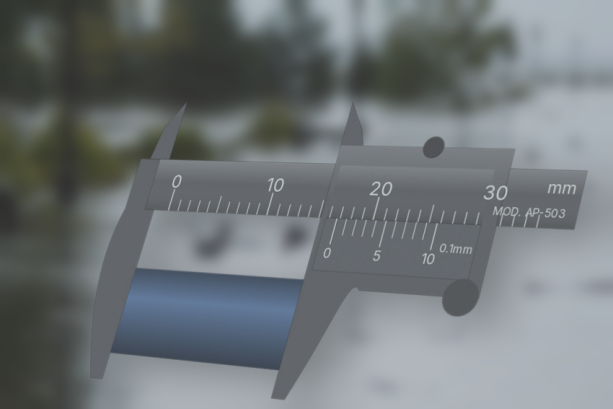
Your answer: 16.7 mm
